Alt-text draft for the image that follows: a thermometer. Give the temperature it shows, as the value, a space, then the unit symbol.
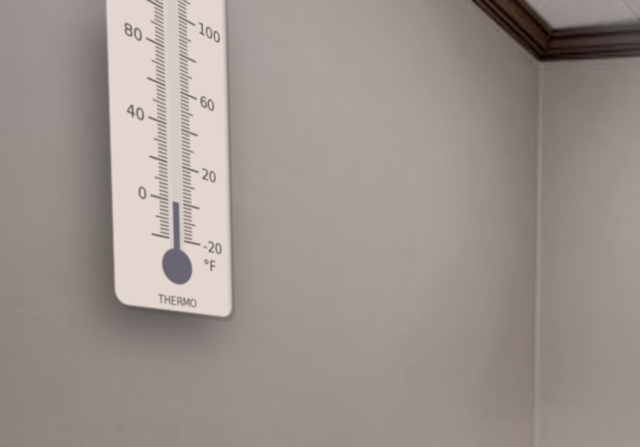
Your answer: 0 °F
